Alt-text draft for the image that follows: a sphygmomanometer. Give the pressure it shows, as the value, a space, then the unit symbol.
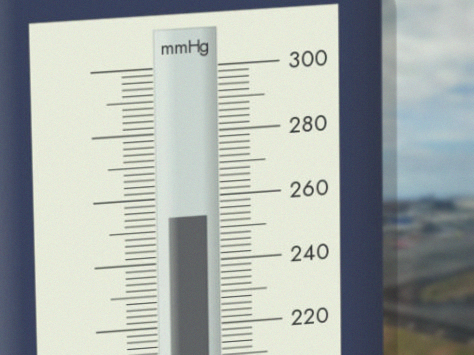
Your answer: 254 mmHg
